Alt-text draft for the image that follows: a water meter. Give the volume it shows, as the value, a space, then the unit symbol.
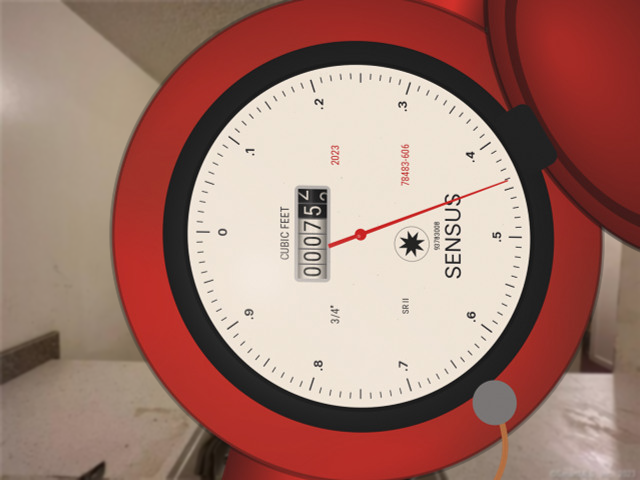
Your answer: 752.44 ft³
